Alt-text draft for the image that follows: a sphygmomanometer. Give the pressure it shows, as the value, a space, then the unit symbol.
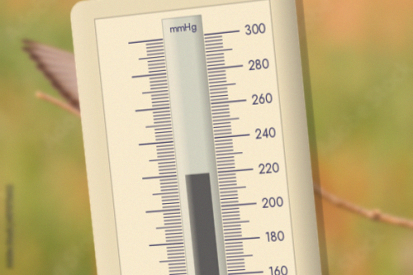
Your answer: 220 mmHg
